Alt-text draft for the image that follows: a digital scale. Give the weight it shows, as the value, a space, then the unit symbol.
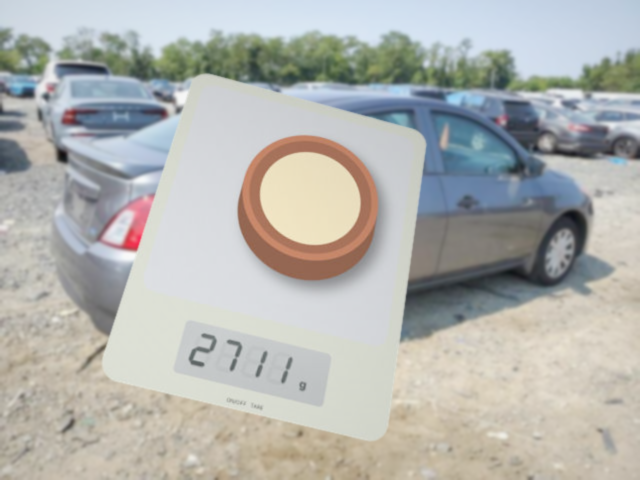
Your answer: 2711 g
